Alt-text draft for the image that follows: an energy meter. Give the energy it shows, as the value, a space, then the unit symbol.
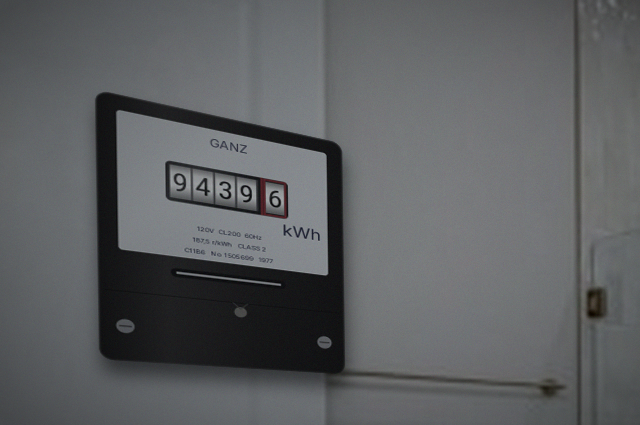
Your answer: 9439.6 kWh
